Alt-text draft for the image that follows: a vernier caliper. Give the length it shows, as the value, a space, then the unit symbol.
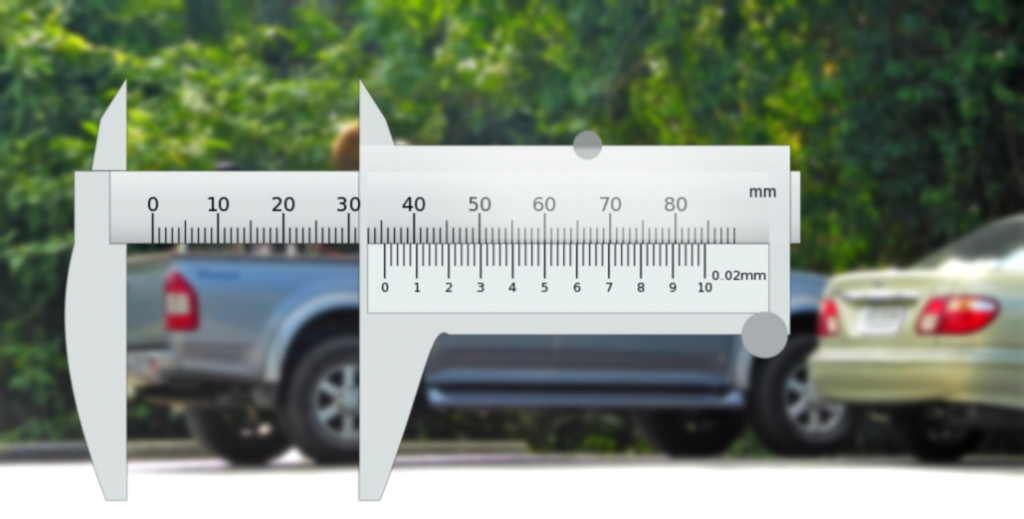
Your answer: 35.5 mm
